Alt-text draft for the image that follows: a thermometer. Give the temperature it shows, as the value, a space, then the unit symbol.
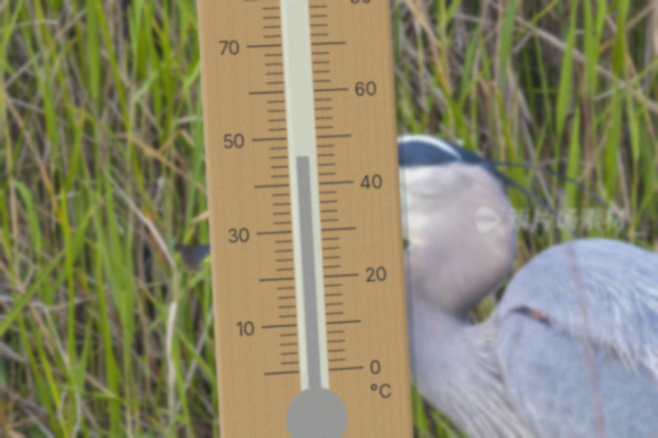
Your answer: 46 °C
